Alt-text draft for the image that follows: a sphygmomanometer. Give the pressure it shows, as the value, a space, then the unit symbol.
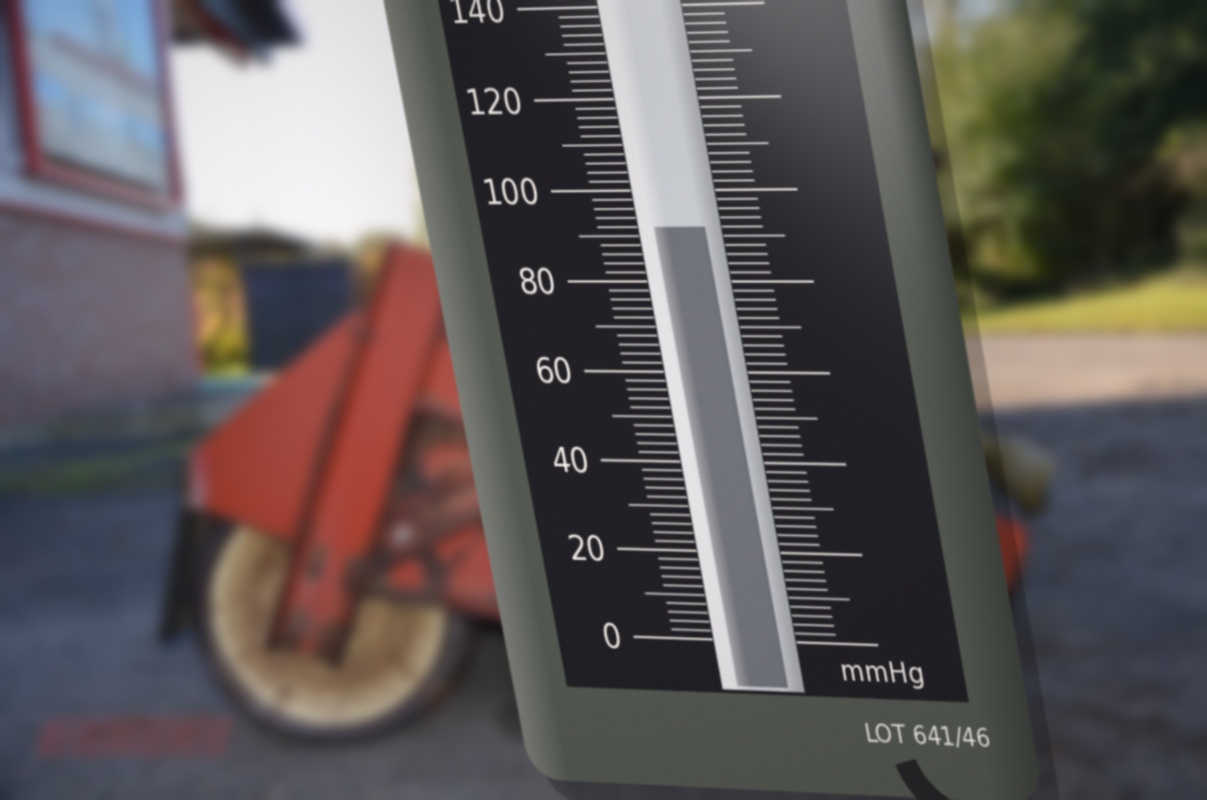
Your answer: 92 mmHg
